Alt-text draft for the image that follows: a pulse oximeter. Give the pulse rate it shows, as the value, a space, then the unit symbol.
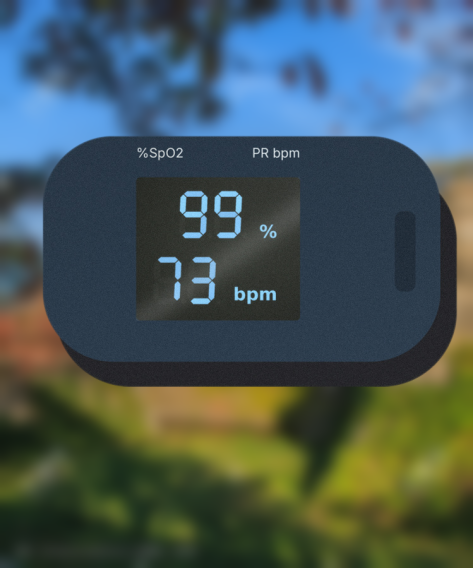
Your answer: 73 bpm
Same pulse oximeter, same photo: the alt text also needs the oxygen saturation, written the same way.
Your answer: 99 %
